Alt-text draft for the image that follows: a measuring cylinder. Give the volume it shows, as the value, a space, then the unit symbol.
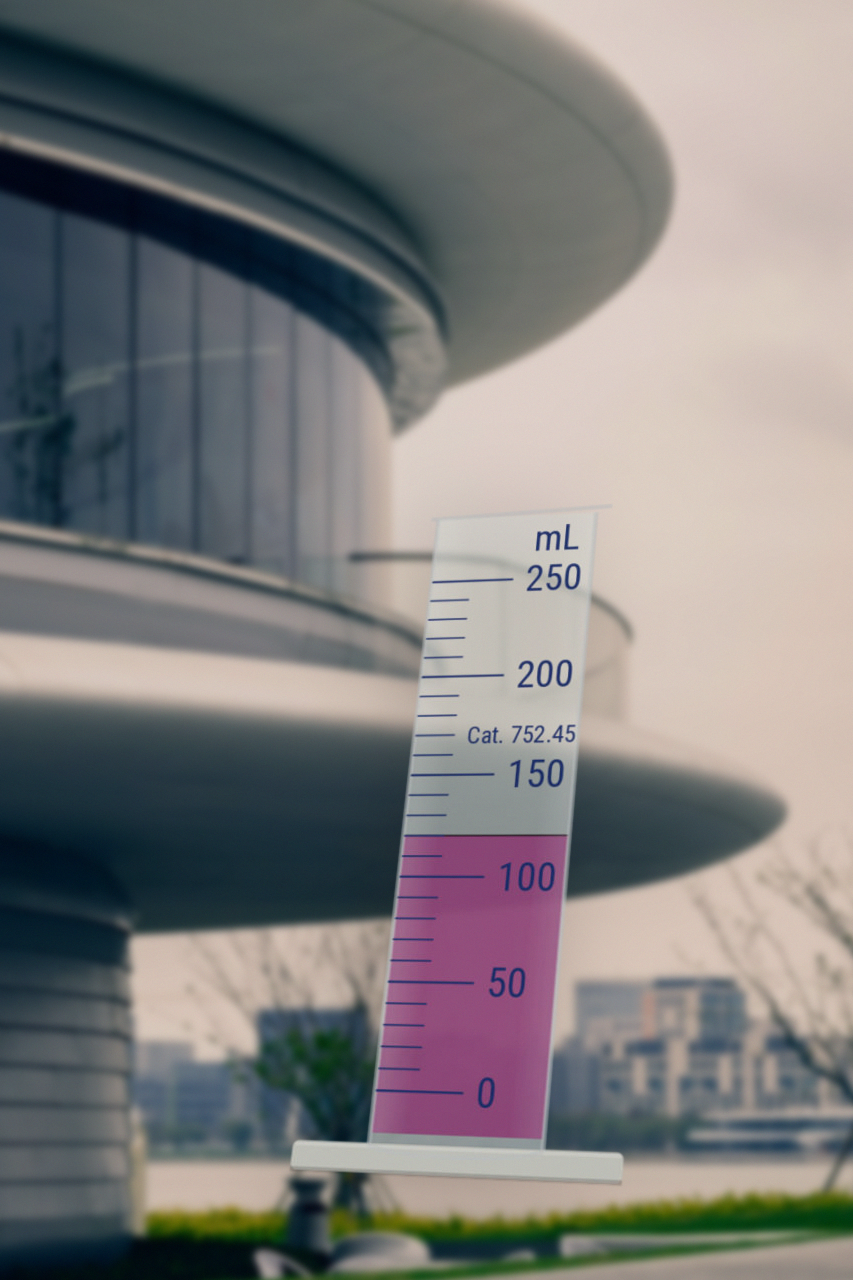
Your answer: 120 mL
